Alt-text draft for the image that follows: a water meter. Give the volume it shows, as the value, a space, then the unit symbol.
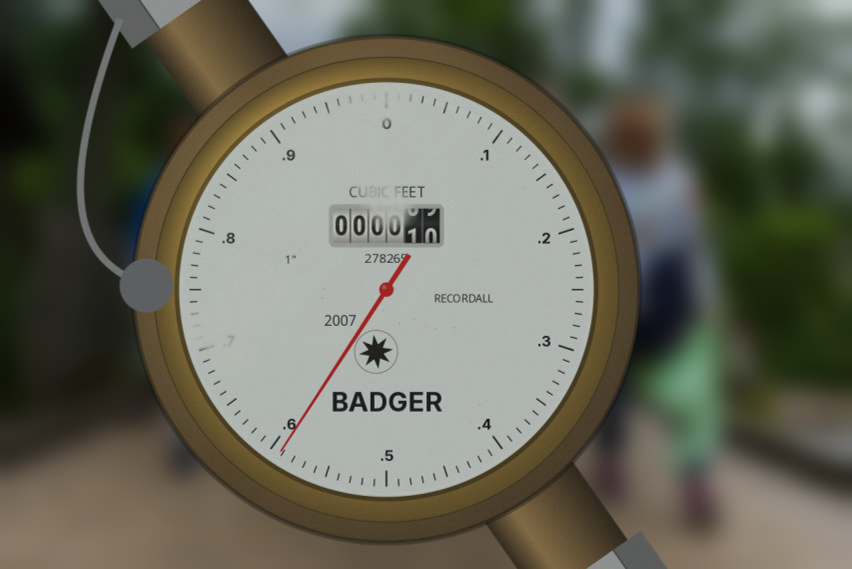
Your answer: 9.59 ft³
